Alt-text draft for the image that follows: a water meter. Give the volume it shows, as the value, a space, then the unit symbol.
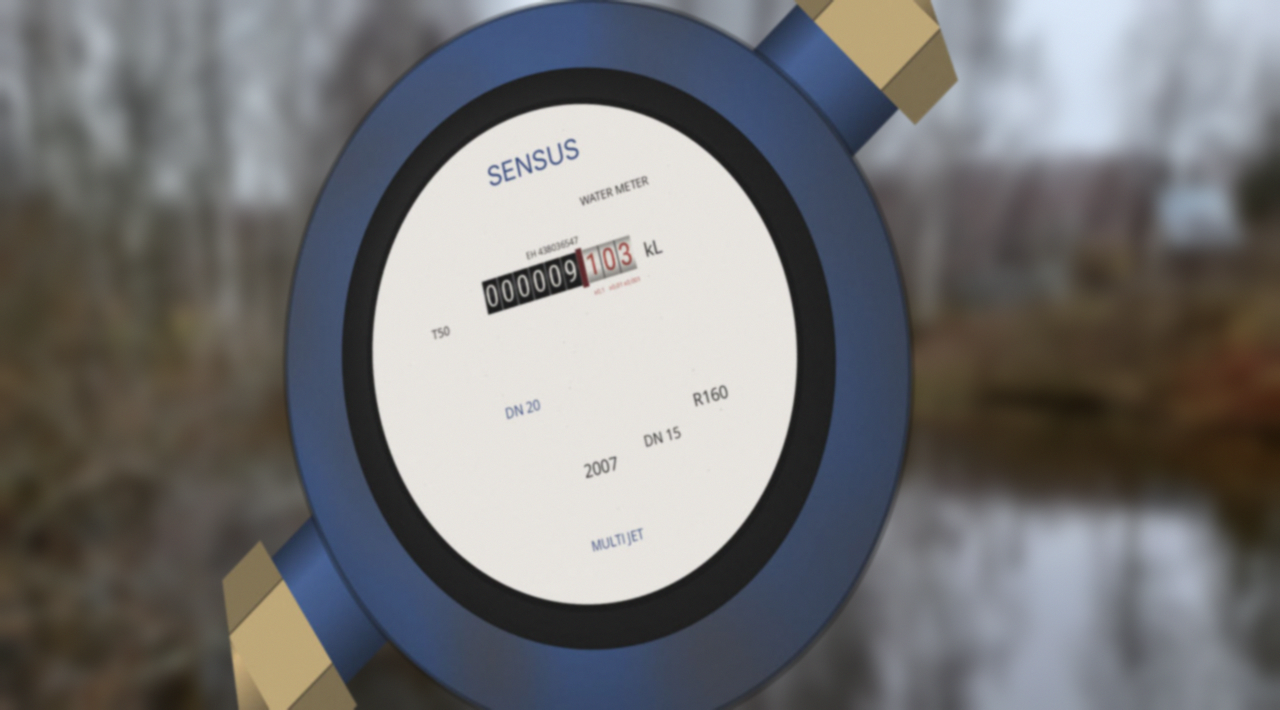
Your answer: 9.103 kL
